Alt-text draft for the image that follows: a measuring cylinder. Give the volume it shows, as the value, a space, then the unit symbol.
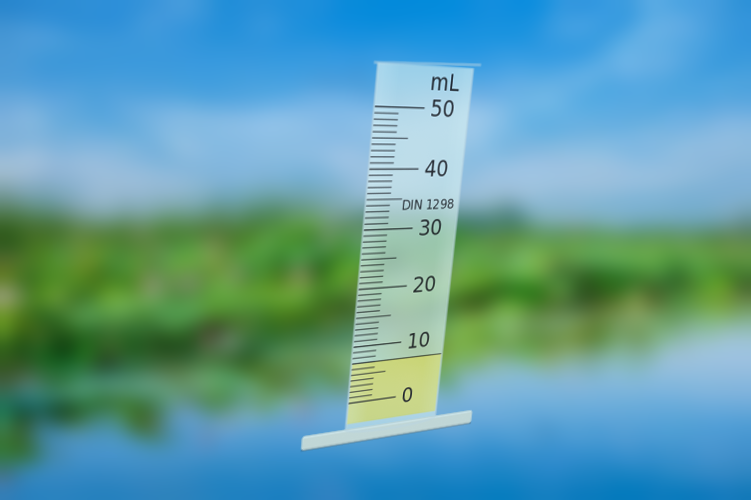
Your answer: 7 mL
